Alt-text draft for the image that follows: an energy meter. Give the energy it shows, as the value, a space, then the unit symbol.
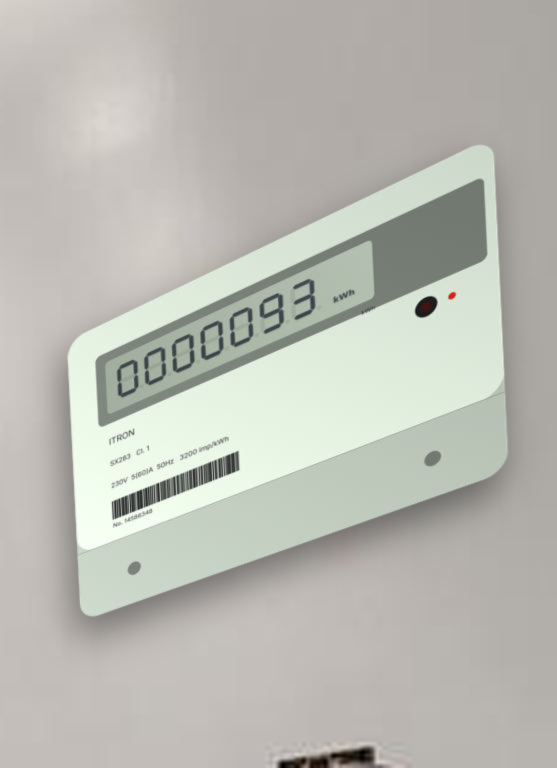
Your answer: 93 kWh
